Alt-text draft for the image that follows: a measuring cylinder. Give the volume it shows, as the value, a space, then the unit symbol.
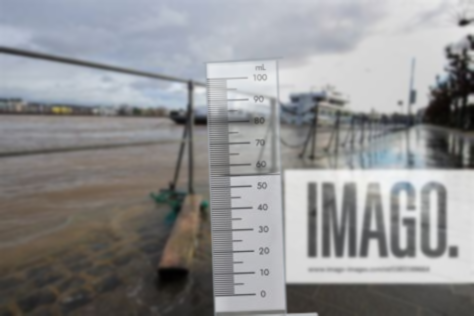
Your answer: 55 mL
